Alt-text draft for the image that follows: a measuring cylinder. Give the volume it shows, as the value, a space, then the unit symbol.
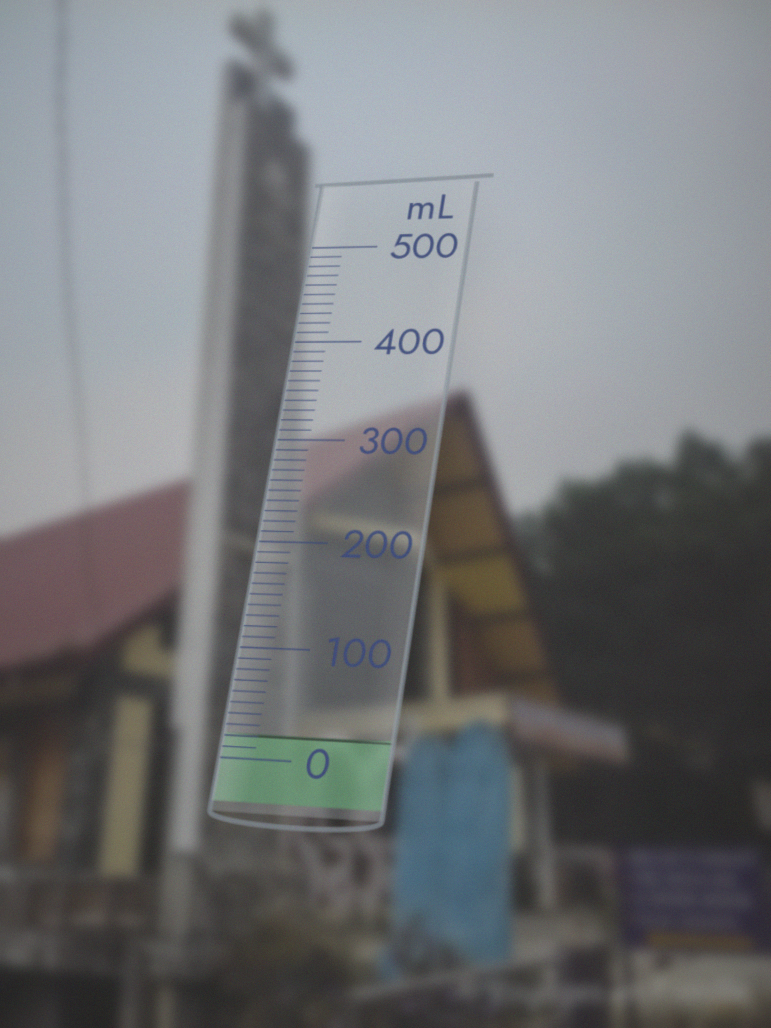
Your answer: 20 mL
